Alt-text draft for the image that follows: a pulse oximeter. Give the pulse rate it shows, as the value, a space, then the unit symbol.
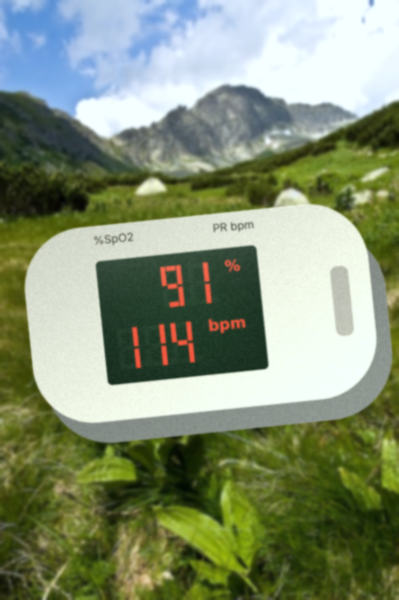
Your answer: 114 bpm
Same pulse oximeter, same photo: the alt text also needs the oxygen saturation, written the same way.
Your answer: 91 %
